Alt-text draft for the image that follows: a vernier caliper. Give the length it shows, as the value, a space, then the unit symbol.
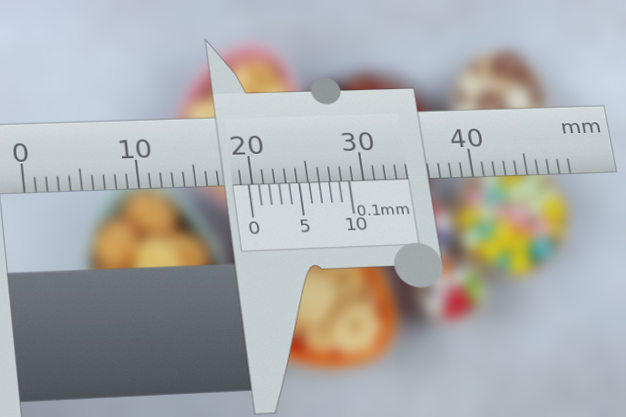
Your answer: 19.7 mm
